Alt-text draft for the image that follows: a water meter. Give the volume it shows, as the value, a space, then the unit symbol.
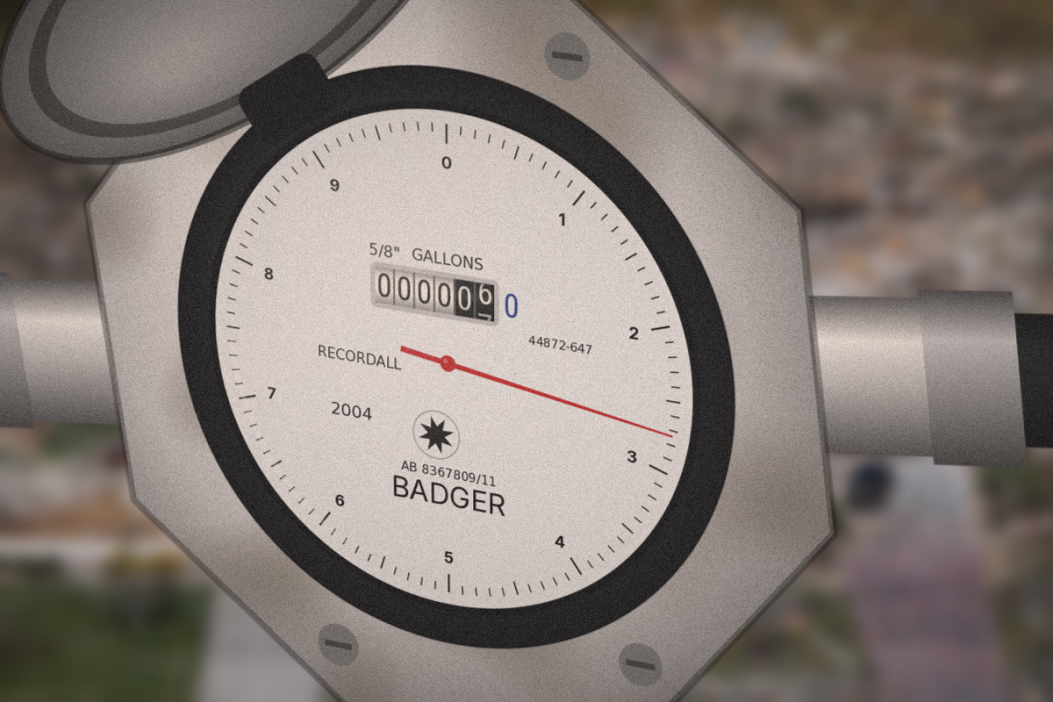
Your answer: 62.7 gal
